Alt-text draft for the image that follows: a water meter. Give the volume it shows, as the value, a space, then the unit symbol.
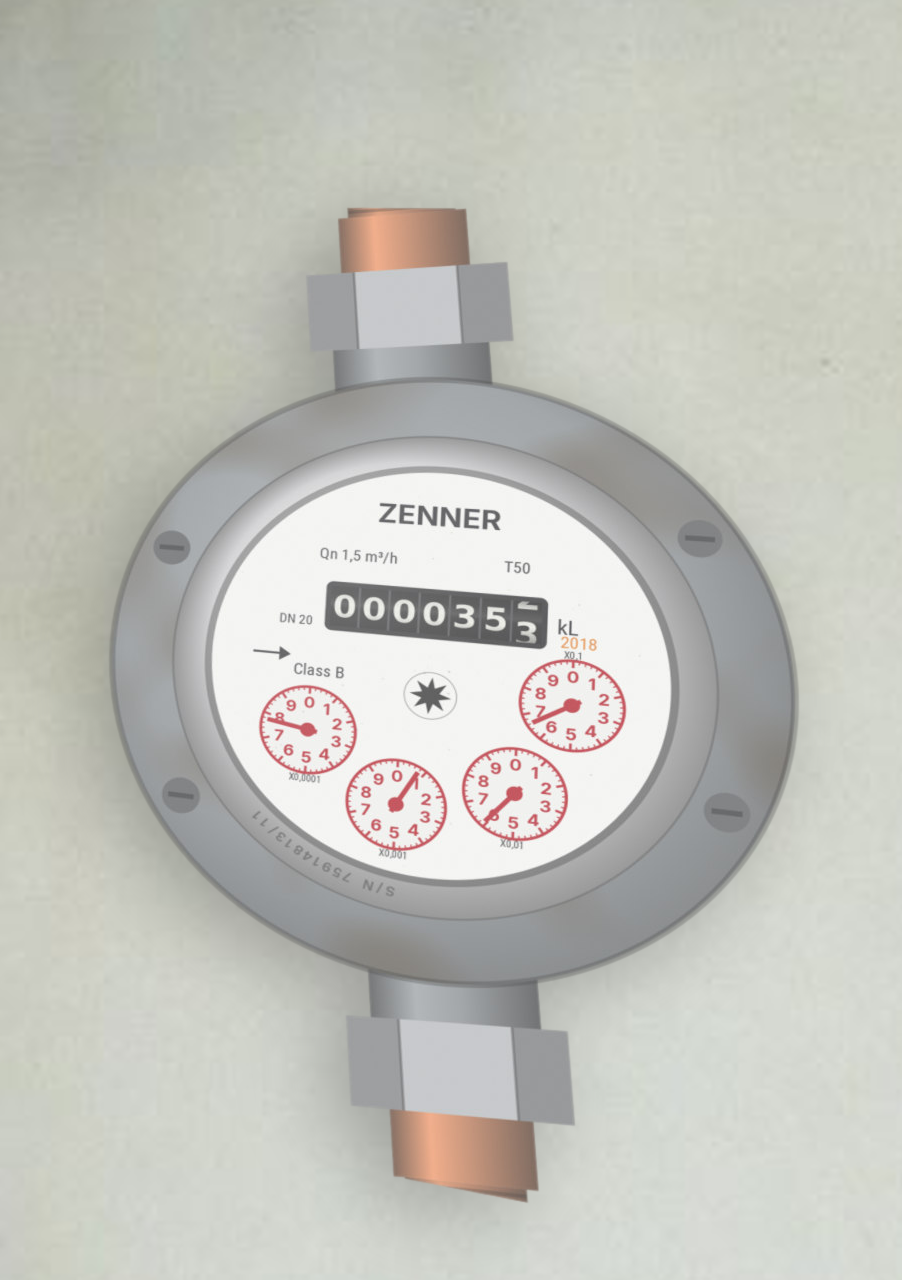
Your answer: 352.6607 kL
